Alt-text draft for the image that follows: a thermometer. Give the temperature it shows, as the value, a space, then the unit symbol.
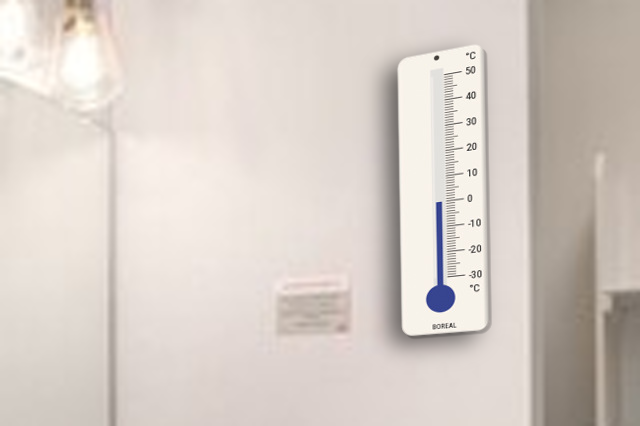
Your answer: 0 °C
